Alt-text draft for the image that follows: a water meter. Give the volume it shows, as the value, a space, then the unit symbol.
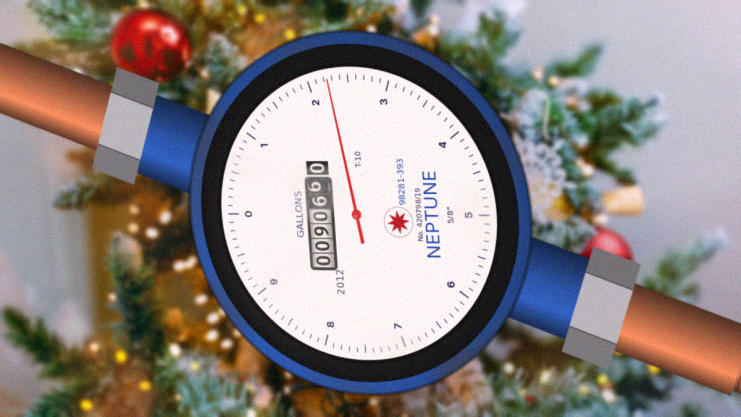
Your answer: 90662.2 gal
